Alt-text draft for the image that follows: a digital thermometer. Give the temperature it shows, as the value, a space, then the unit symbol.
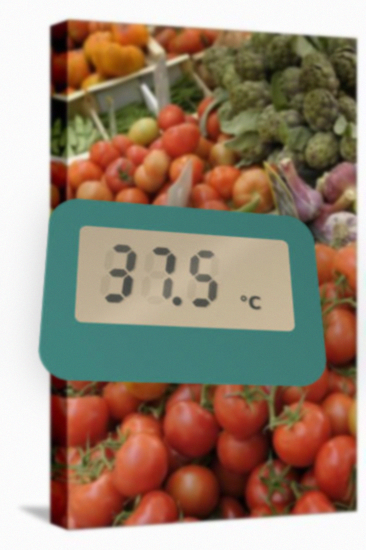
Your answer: 37.5 °C
